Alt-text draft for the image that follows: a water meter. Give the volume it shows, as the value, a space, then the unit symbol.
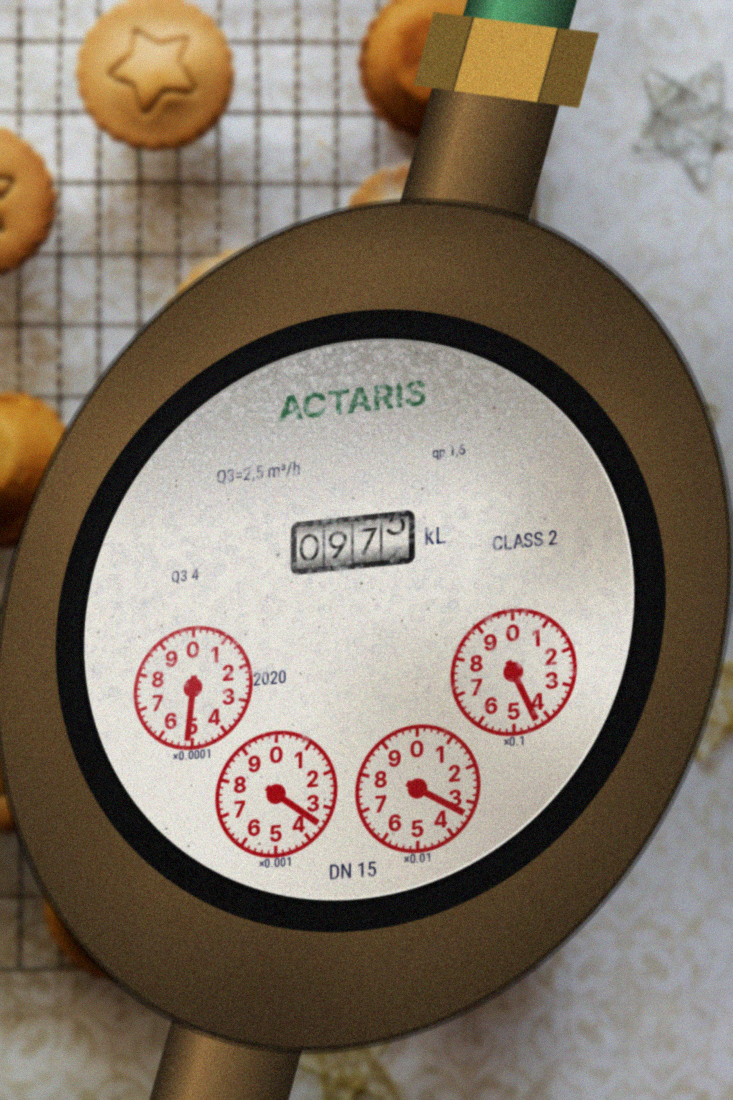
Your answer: 975.4335 kL
